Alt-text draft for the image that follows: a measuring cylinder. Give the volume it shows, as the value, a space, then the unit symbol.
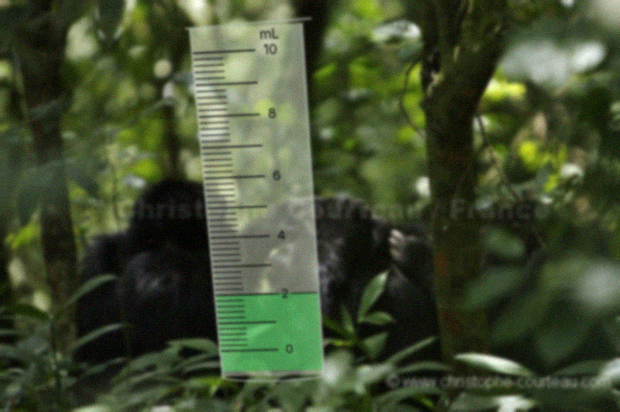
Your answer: 2 mL
